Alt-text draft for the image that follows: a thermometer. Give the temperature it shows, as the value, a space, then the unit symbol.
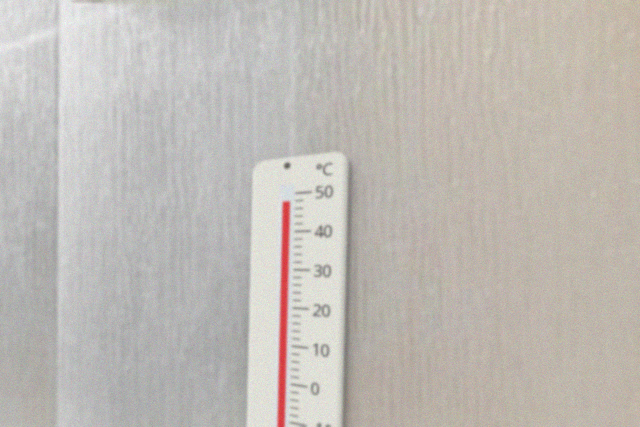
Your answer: 48 °C
